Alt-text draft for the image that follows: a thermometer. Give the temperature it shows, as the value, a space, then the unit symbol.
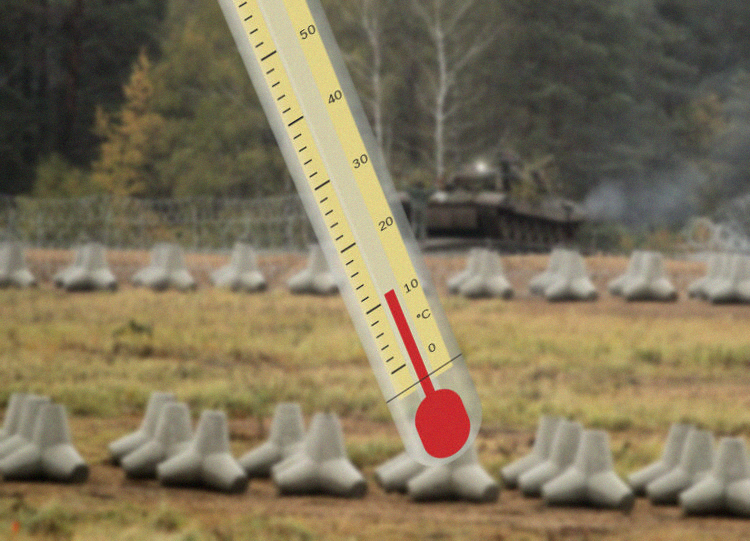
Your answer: 11 °C
